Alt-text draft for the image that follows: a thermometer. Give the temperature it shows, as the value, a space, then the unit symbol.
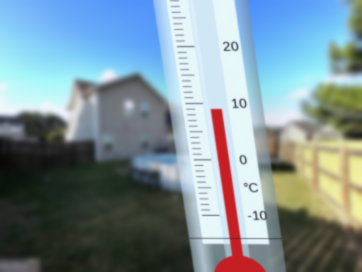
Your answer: 9 °C
